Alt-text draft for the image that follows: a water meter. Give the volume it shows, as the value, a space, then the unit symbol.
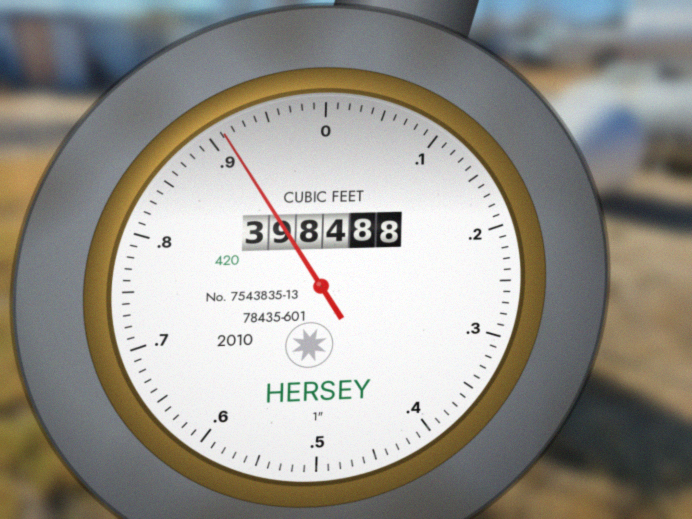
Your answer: 398487.91 ft³
